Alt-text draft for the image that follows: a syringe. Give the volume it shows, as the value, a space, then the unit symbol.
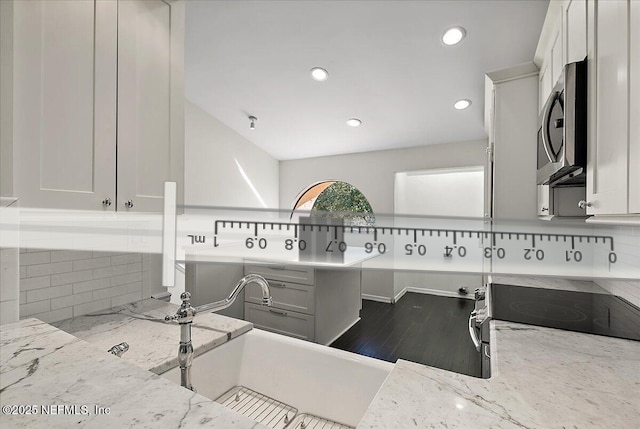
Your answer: 0.68 mL
